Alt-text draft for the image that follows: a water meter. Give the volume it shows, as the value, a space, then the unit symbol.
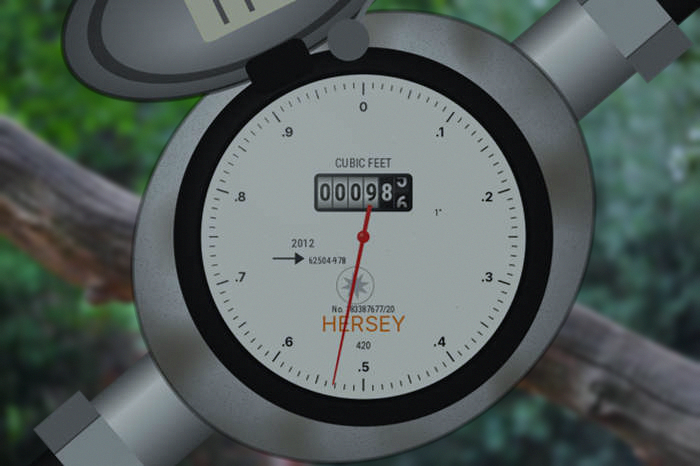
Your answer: 985.53 ft³
